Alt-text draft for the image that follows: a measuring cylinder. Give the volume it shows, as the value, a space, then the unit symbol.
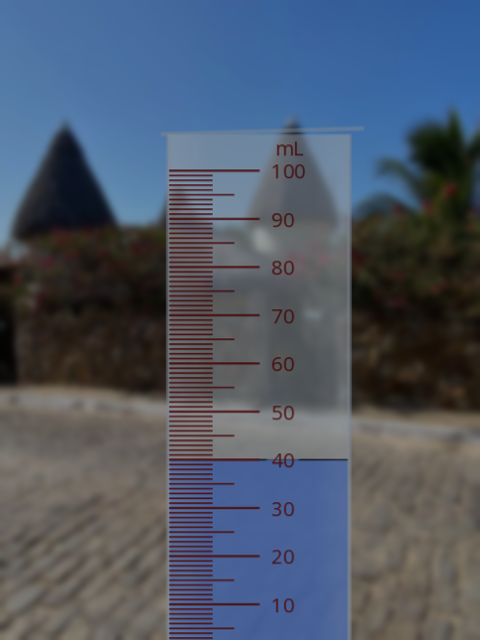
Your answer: 40 mL
